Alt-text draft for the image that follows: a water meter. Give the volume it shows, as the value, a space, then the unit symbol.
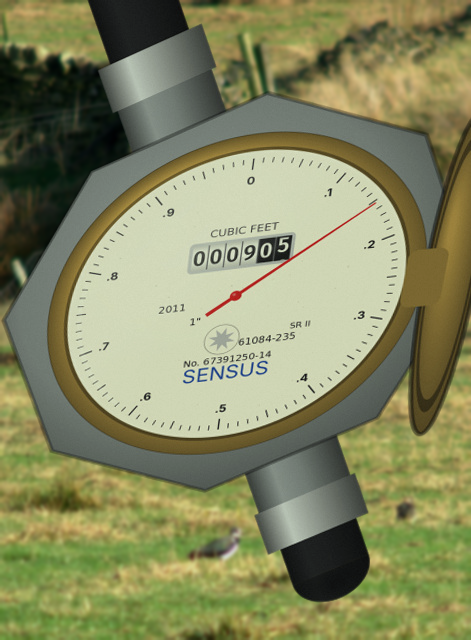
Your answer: 905.15 ft³
